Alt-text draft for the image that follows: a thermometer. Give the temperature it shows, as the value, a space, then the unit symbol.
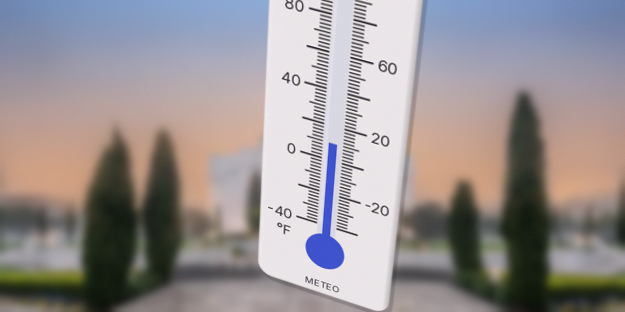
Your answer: 10 °F
